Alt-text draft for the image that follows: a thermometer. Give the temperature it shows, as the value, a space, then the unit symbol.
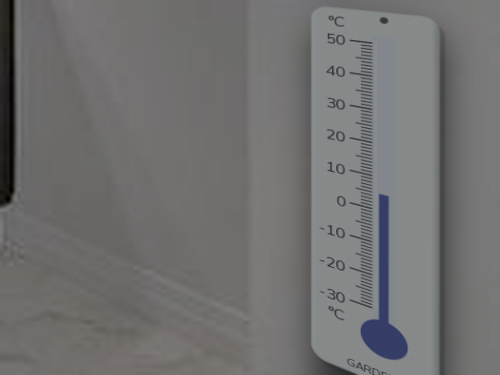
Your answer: 5 °C
